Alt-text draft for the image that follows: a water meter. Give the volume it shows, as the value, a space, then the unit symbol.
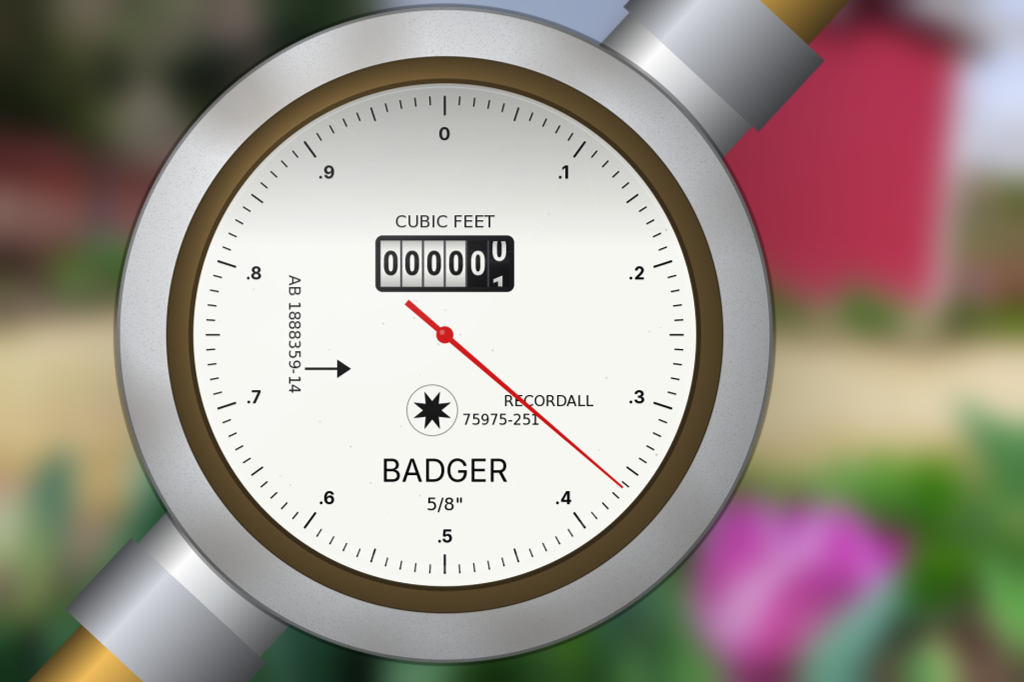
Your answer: 0.36 ft³
